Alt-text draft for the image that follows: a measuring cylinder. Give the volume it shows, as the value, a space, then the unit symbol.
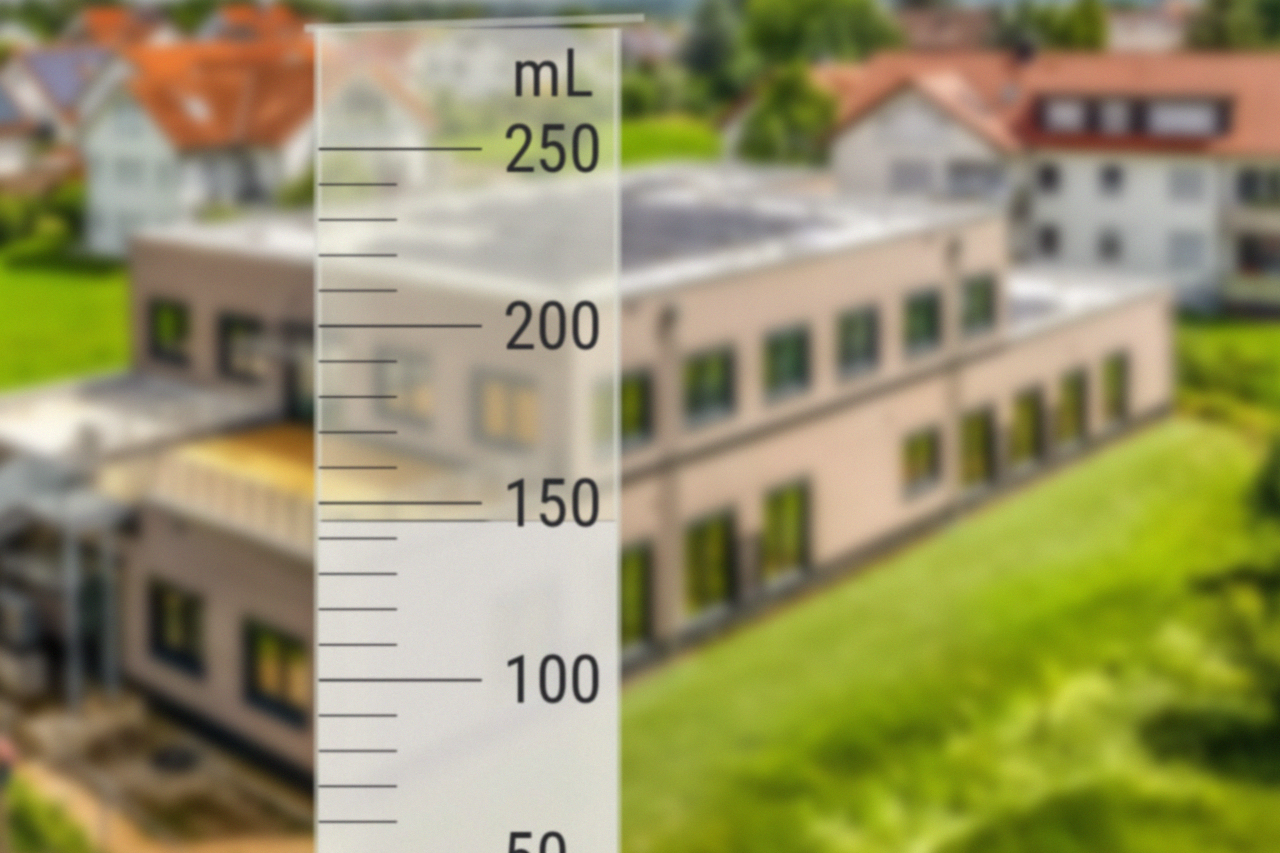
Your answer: 145 mL
